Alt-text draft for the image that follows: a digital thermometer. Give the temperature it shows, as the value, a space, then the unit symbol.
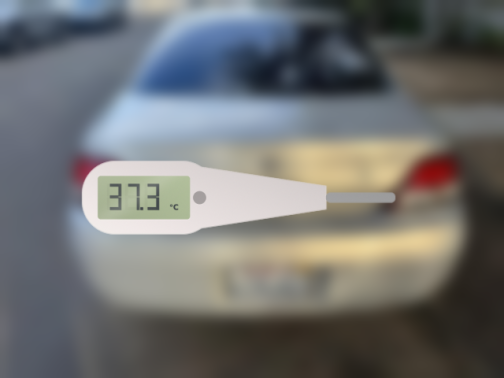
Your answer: 37.3 °C
